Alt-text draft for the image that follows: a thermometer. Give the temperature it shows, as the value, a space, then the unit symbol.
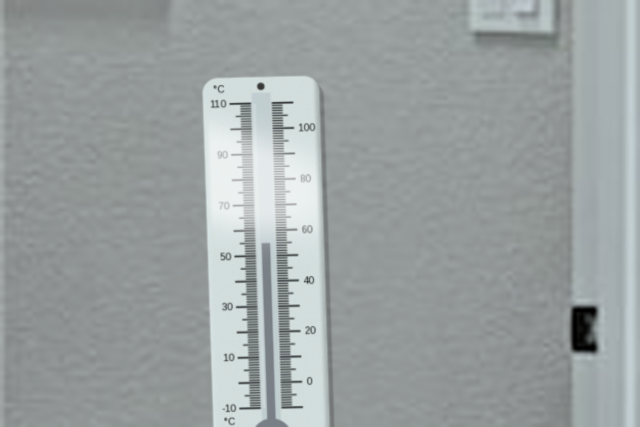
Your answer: 55 °C
